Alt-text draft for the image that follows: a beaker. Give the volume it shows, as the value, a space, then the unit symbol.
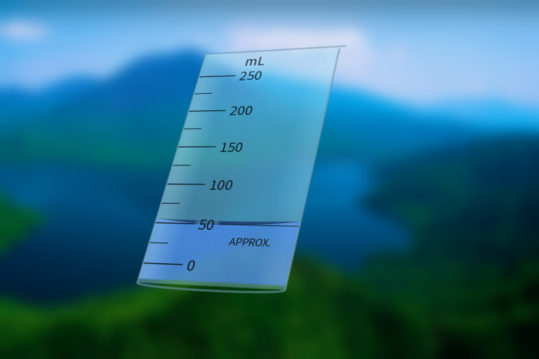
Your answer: 50 mL
